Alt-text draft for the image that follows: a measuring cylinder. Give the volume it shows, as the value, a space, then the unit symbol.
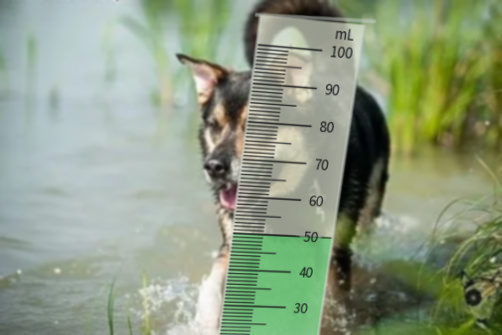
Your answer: 50 mL
